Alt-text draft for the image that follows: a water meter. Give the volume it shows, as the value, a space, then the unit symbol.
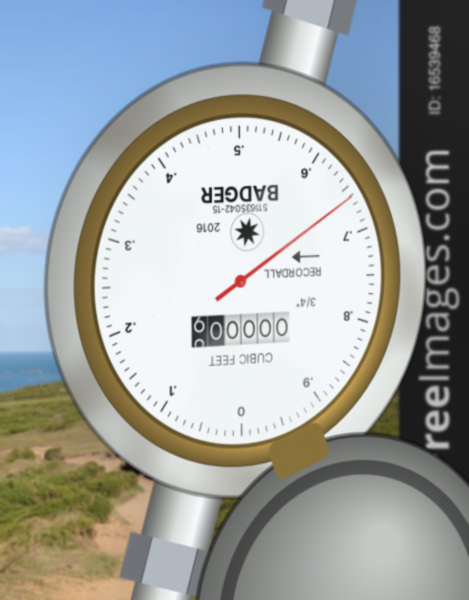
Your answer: 8.66 ft³
